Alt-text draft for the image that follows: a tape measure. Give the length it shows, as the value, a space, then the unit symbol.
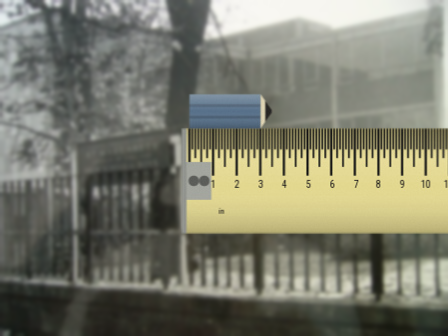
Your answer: 3.5 in
